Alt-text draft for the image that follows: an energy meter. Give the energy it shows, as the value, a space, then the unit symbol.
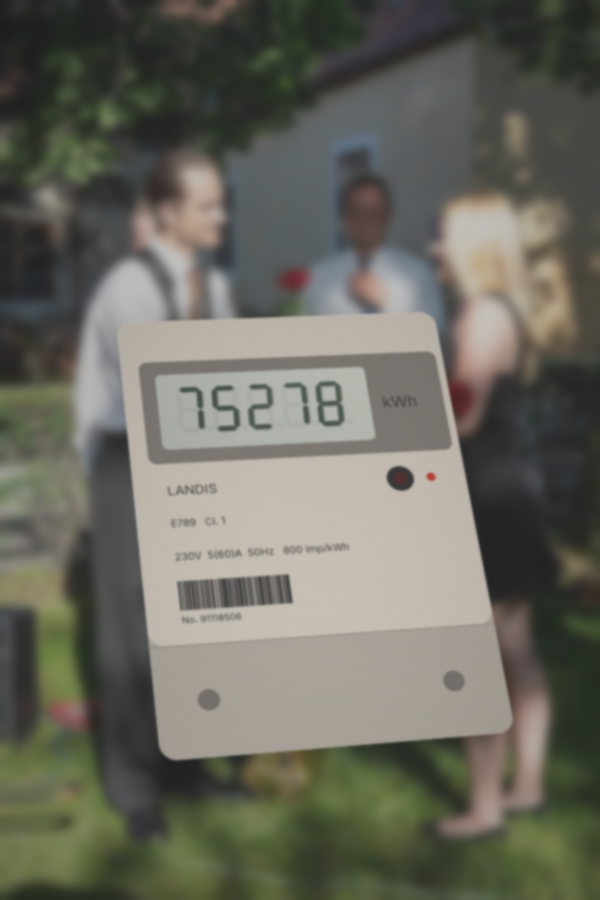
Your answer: 75278 kWh
